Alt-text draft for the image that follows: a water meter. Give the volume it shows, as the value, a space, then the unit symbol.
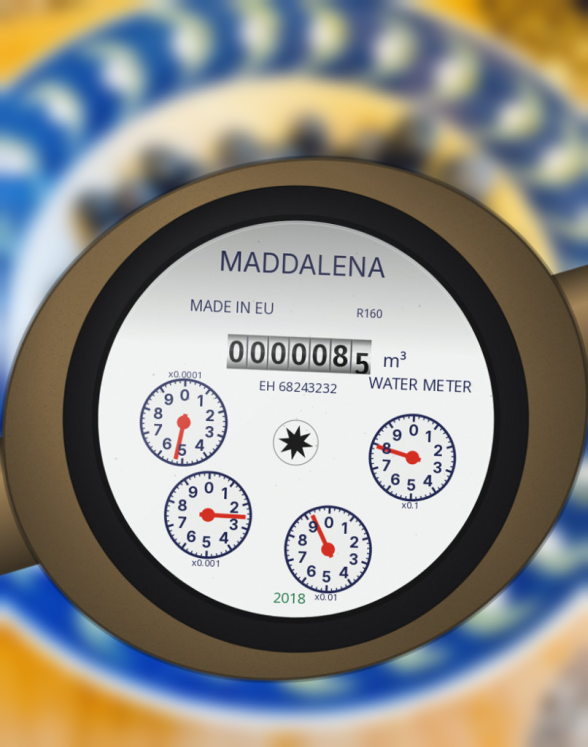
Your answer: 84.7925 m³
